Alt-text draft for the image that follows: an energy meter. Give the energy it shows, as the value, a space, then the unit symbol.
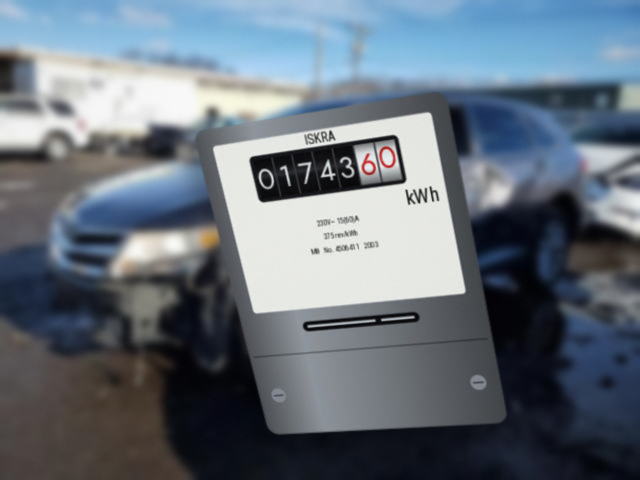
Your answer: 1743.60 kWh
